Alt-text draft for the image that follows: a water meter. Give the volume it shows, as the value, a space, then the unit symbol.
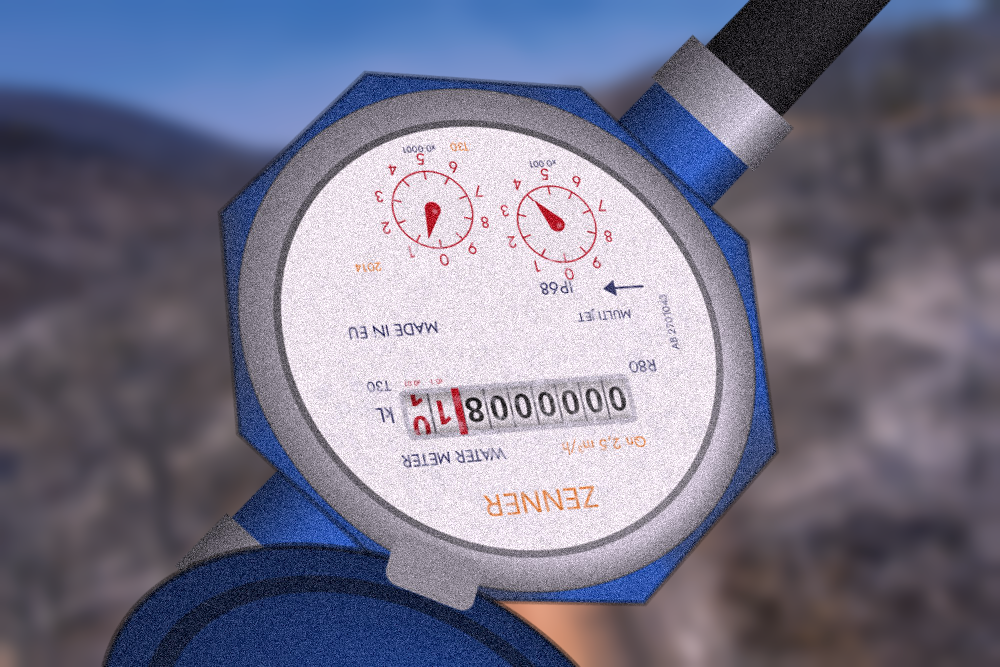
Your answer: 8.1040 kL
